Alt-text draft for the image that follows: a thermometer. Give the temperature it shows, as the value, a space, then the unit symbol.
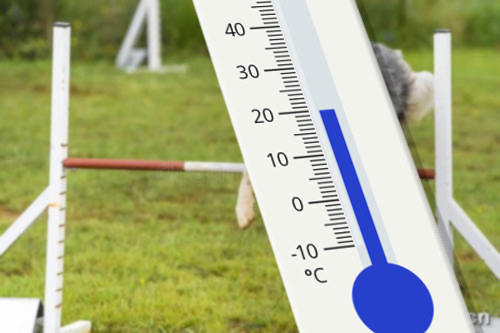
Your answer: 20 °C
